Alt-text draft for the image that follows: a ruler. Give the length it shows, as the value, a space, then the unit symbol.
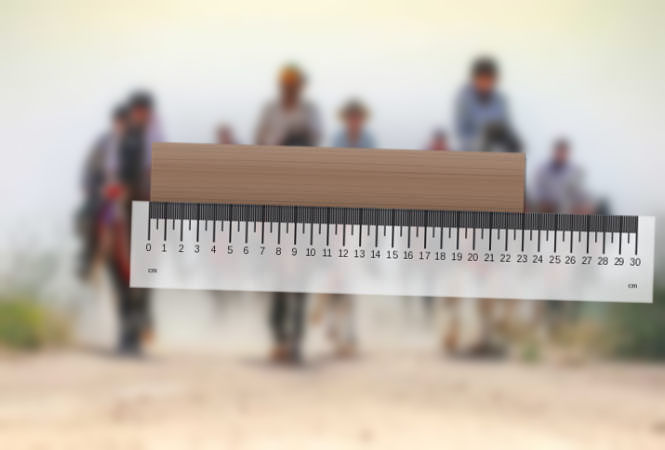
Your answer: 23 cm
